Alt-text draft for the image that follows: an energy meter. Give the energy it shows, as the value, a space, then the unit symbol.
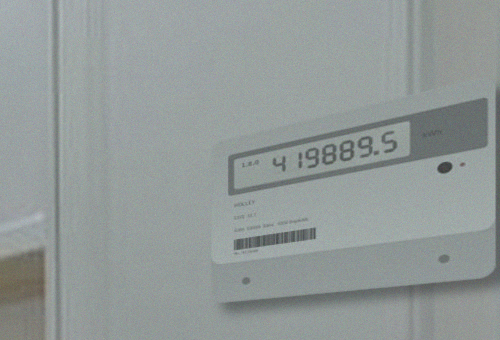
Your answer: 419889.5 kWh
